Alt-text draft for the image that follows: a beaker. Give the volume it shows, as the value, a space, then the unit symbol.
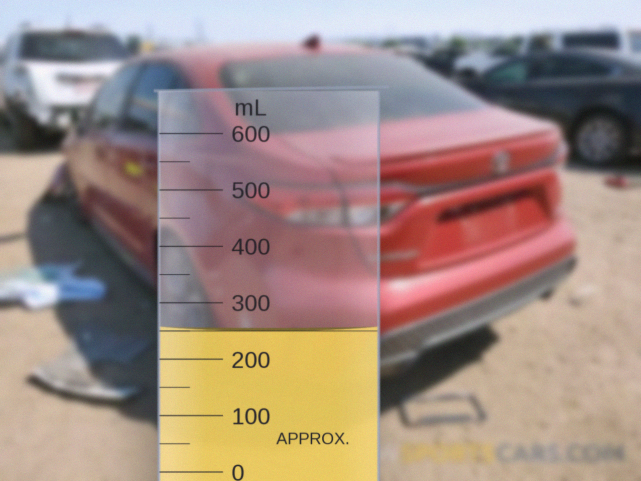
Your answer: 250 mL
